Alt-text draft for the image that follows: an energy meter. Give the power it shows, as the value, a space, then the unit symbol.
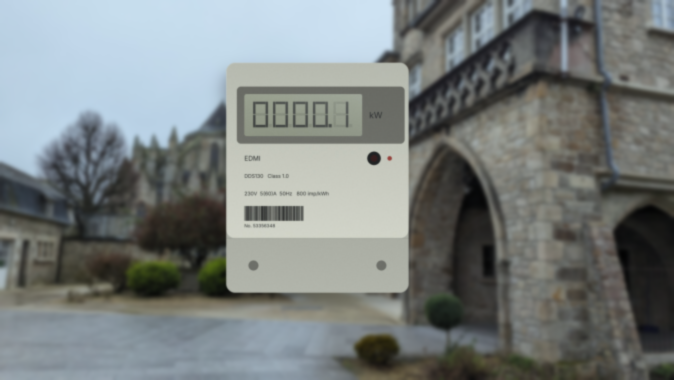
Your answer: 0.1 kW
